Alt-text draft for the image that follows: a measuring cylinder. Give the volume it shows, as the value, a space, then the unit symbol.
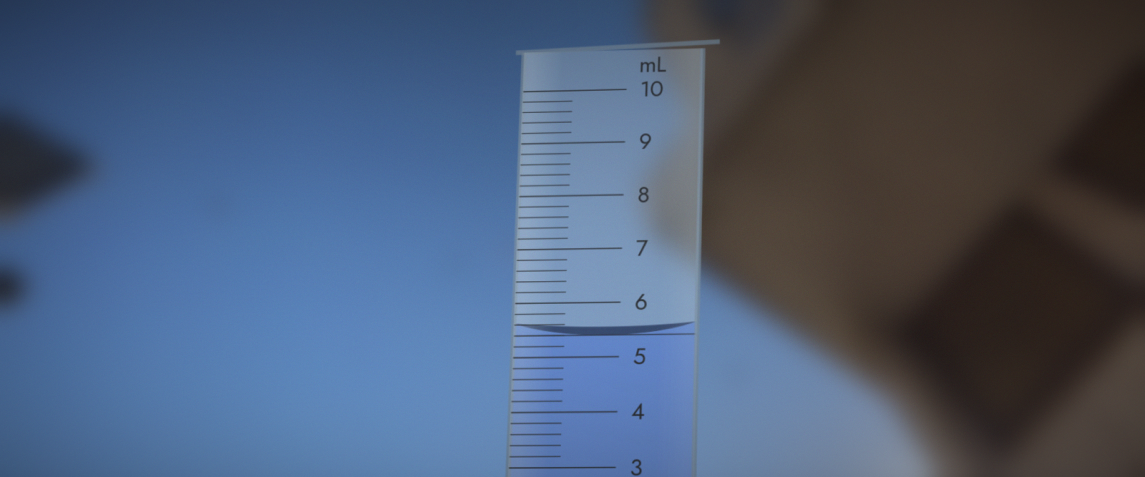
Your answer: 5.4 mL
